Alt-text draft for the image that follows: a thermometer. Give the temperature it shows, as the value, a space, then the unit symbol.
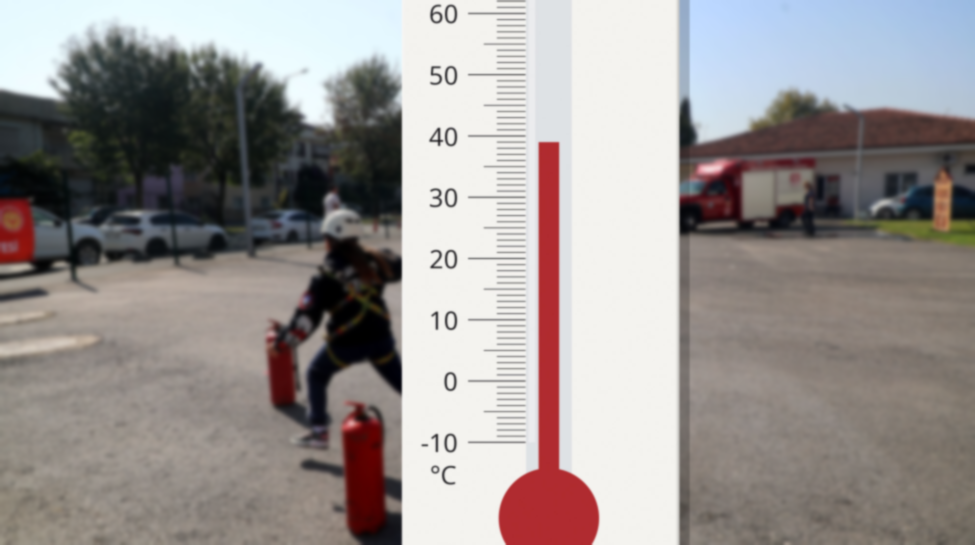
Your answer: 39 °C
